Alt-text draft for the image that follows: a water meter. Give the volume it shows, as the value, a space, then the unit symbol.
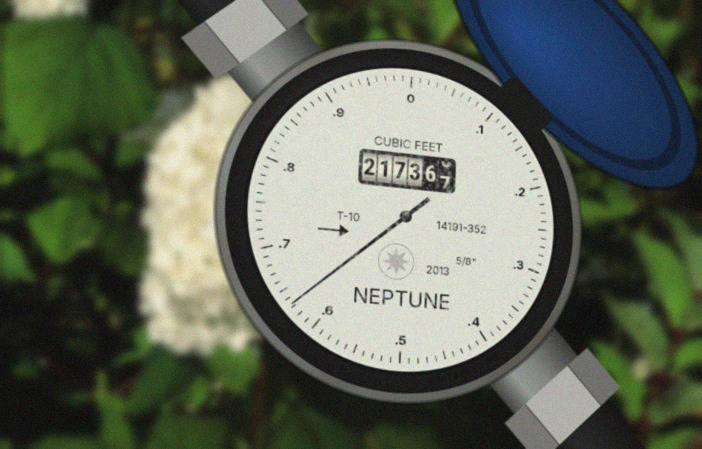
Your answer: 217366.63 ft³
